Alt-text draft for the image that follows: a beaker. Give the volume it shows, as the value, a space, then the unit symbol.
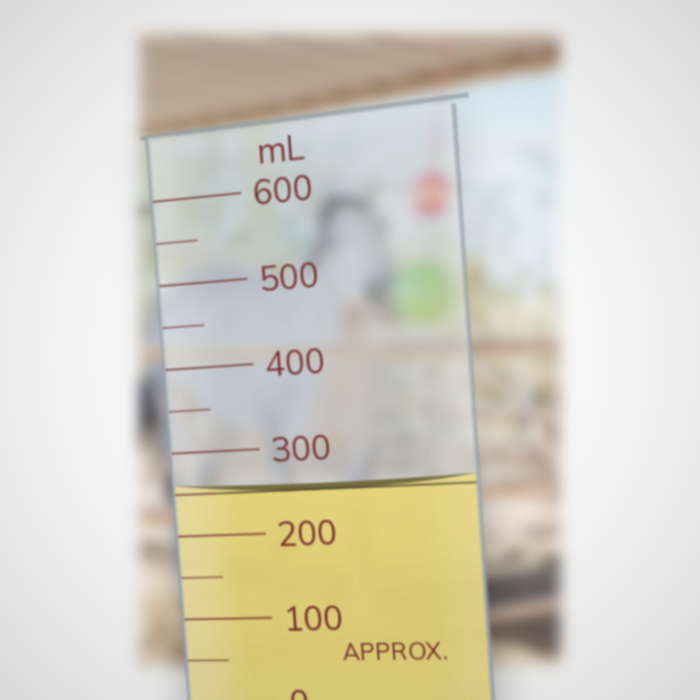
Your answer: 250 mL
